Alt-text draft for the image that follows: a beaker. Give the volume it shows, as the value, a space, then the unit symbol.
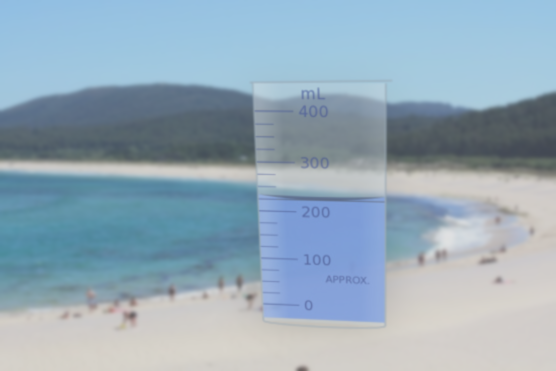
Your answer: 225 mL
